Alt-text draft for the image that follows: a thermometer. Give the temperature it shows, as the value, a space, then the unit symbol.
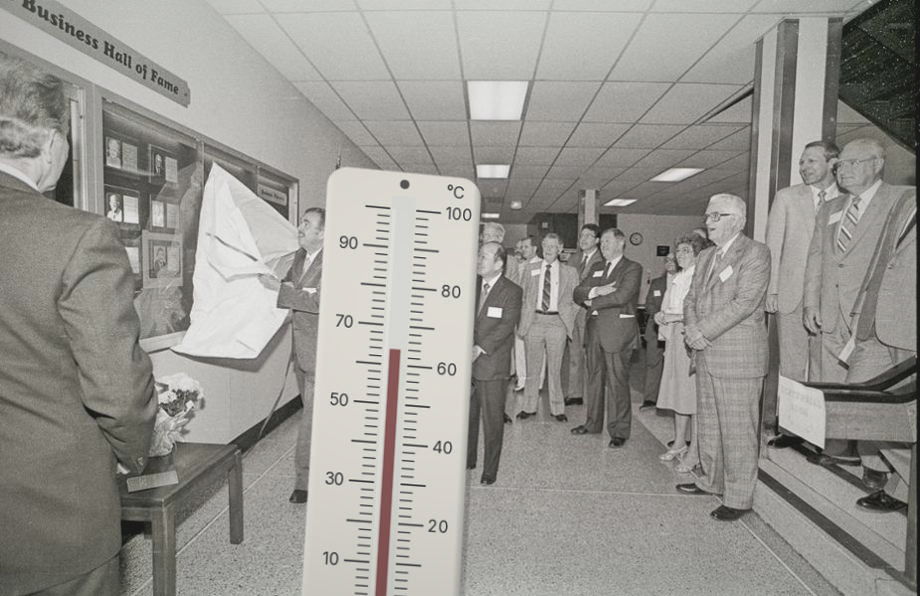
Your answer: 64 °C
